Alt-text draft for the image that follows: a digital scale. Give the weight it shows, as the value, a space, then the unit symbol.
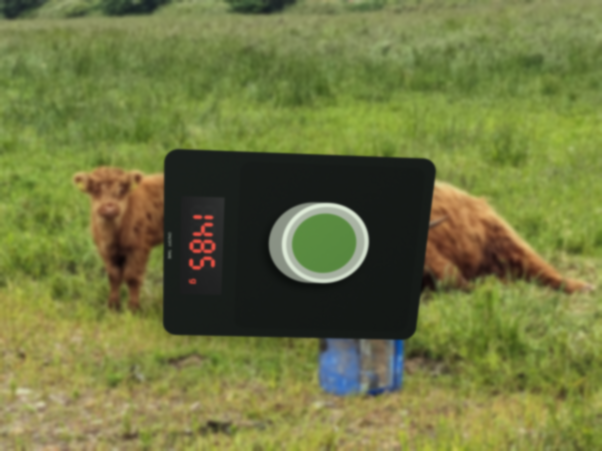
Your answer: 1485 g
